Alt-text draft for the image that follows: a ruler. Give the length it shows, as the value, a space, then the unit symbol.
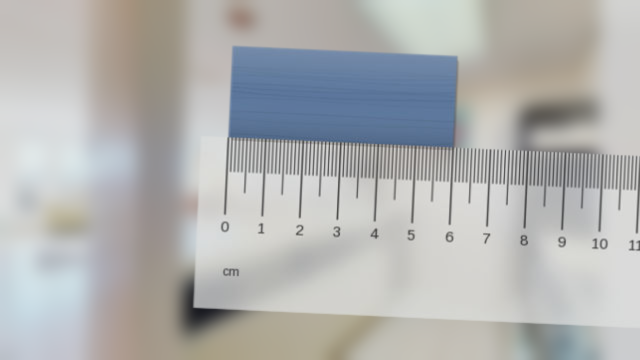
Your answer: 6 cm
